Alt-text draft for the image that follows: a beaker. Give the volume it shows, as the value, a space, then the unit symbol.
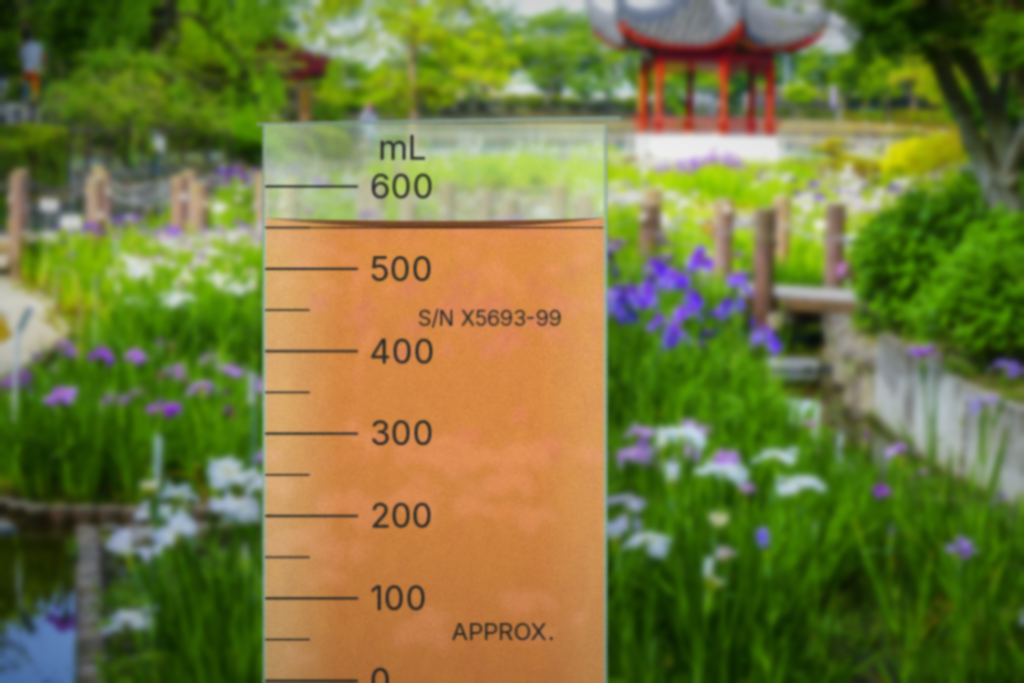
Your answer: 550 mL
